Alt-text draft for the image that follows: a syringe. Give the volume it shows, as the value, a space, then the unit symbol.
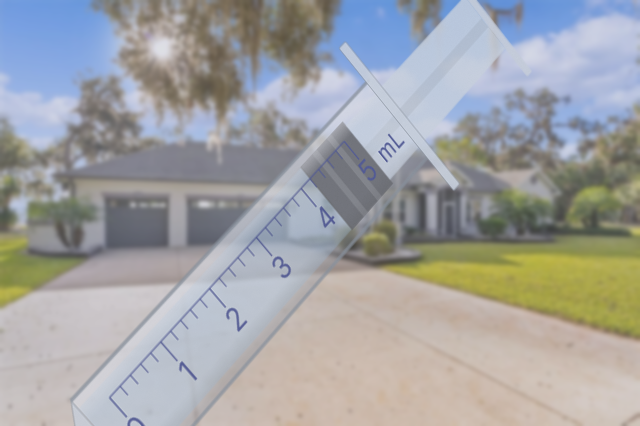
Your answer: 4.2 mL
